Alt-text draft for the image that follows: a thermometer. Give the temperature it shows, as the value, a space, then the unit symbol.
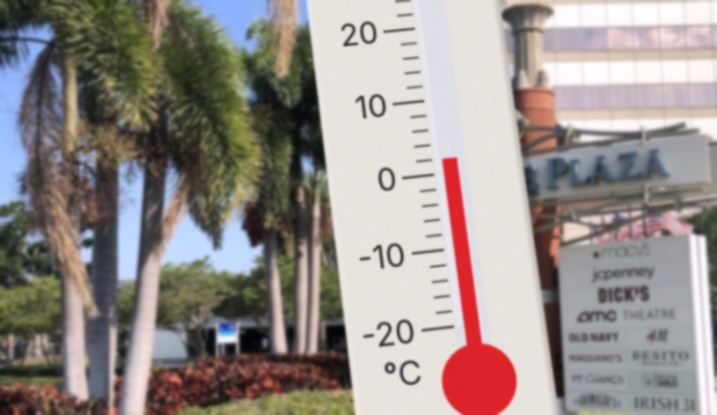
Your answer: 2 °C
